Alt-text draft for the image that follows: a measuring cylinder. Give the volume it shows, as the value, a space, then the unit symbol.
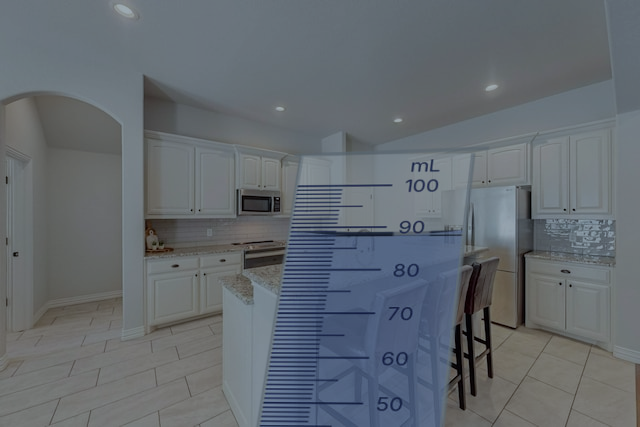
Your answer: 88 mL
